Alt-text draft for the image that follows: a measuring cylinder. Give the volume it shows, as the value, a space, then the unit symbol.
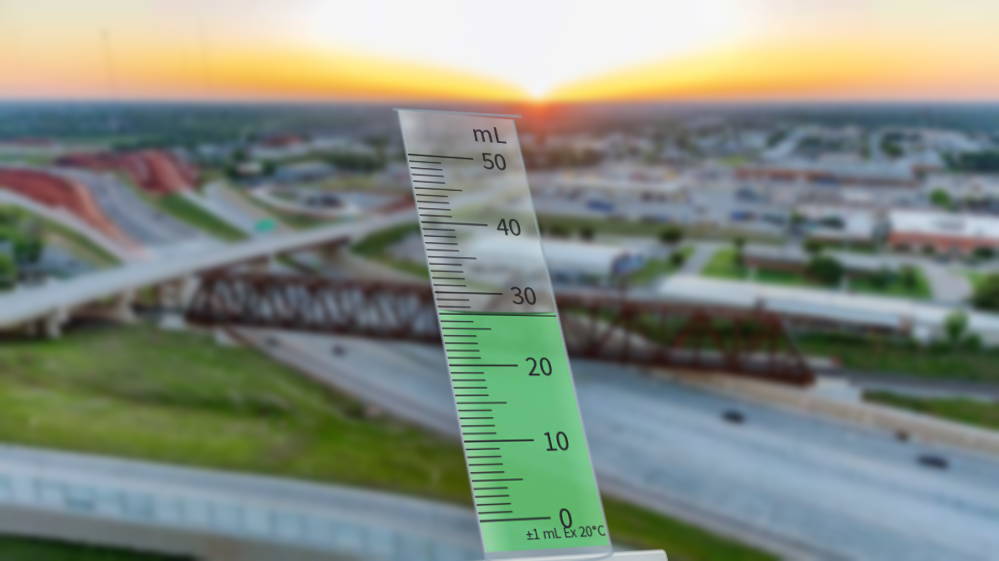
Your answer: 27 mL
